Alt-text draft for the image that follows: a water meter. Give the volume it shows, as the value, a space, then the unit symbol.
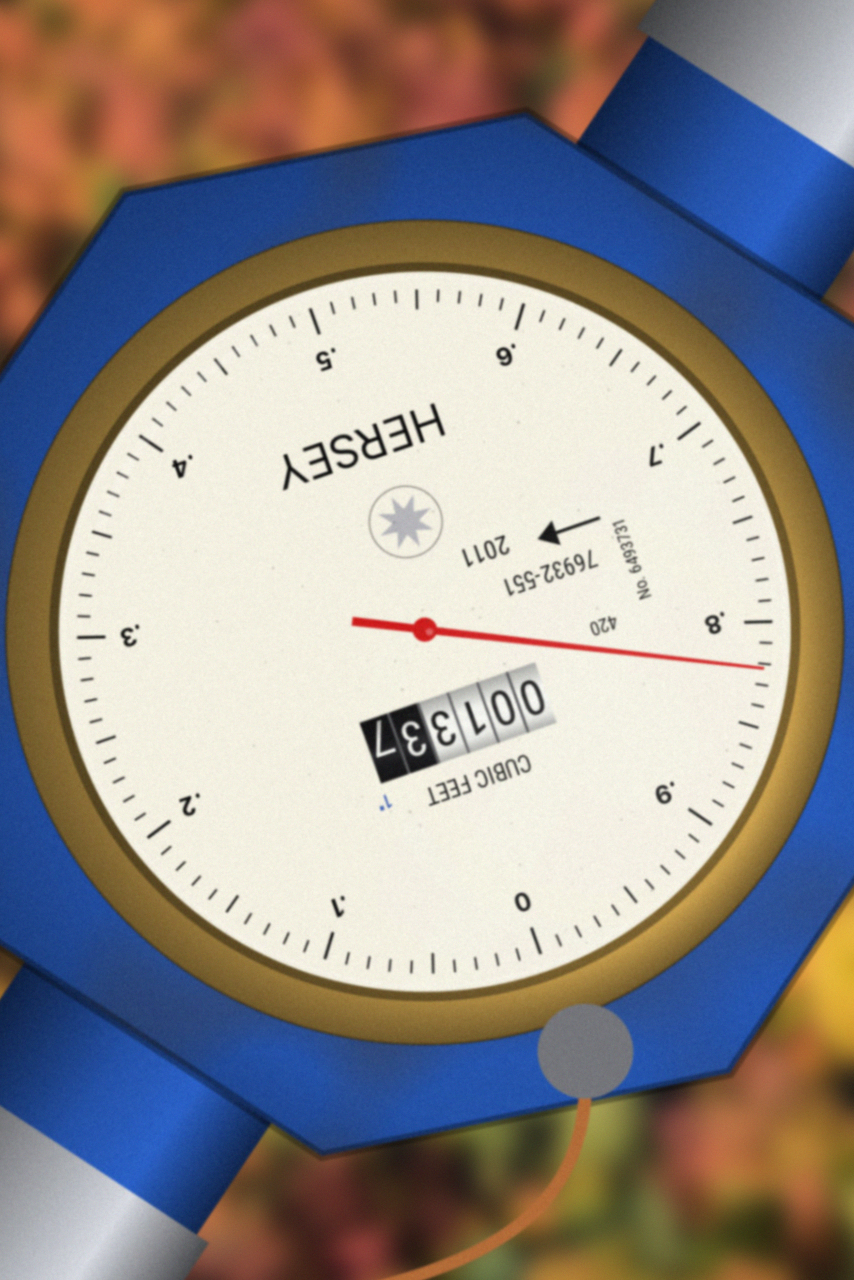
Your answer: 1336.82 ft³
